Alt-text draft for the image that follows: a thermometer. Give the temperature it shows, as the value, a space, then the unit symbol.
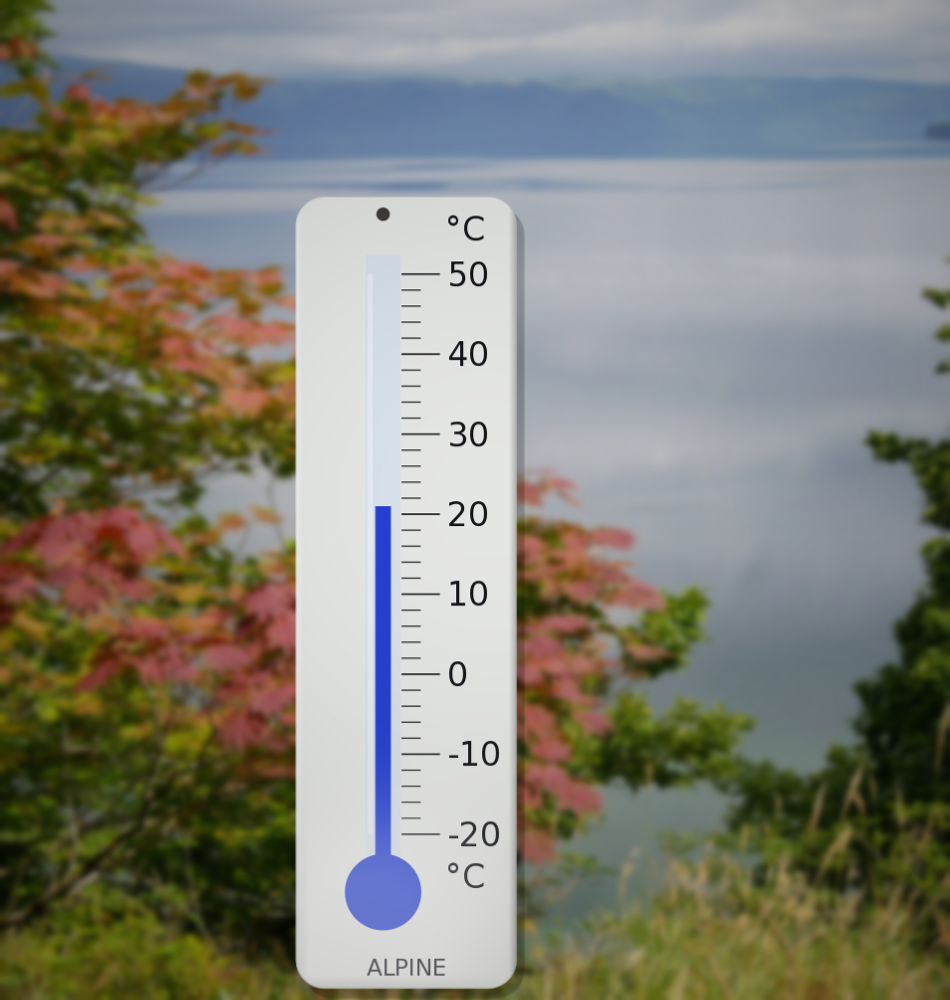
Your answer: 21 °C
